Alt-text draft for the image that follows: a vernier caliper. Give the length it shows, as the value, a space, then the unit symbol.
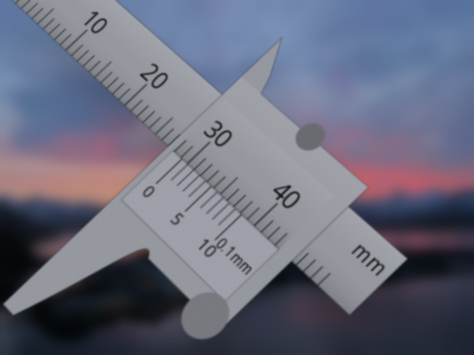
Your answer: 29.2 mm
